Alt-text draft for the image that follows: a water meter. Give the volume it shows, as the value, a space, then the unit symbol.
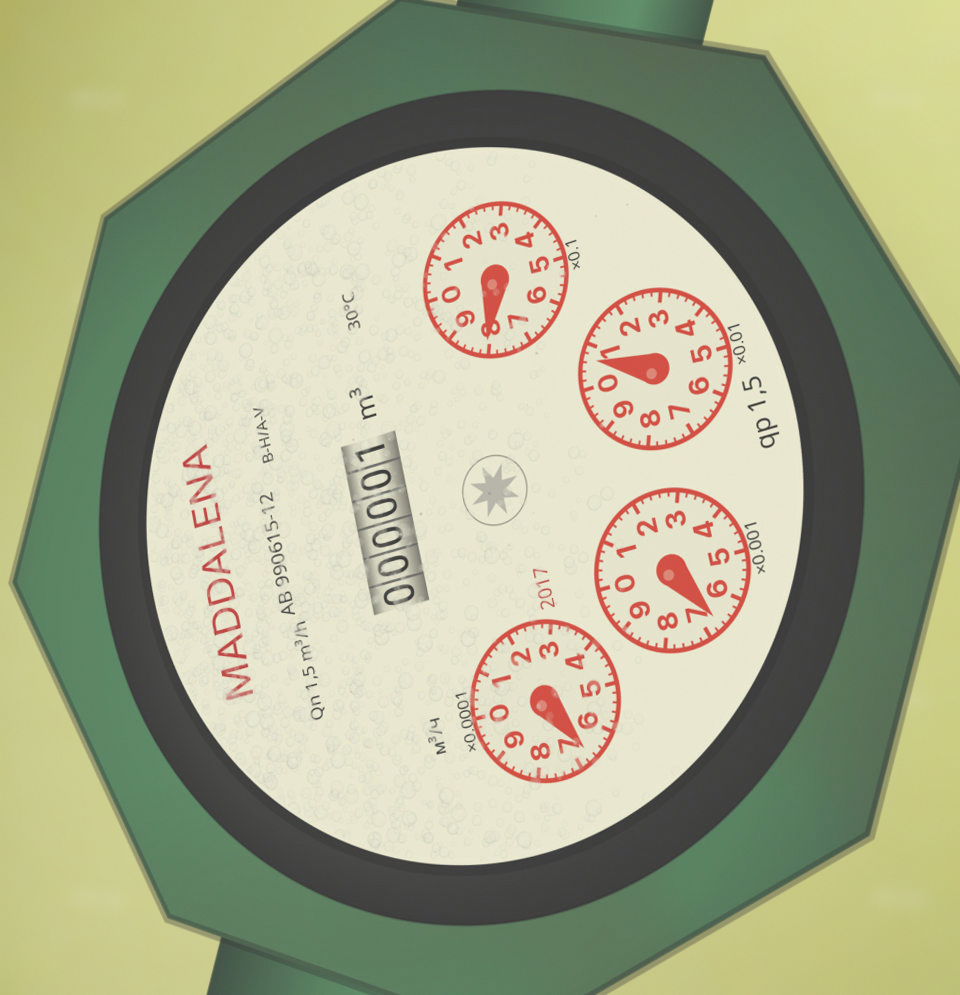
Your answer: 1.8066 m³
